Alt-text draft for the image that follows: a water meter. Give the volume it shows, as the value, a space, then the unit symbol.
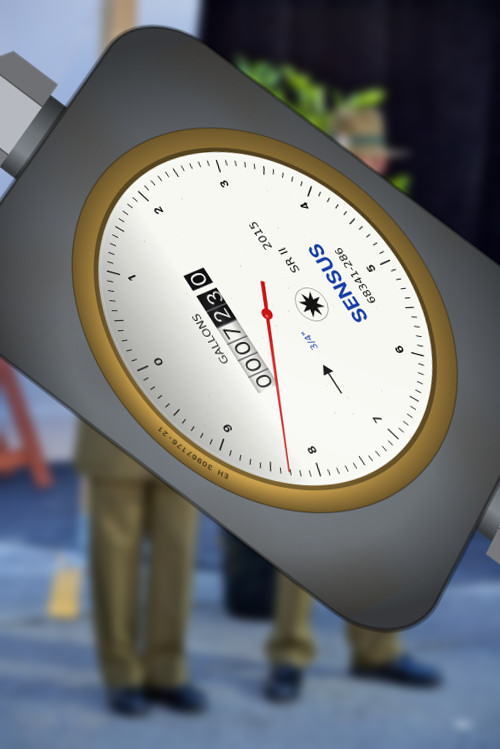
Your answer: 7228.3 gal
